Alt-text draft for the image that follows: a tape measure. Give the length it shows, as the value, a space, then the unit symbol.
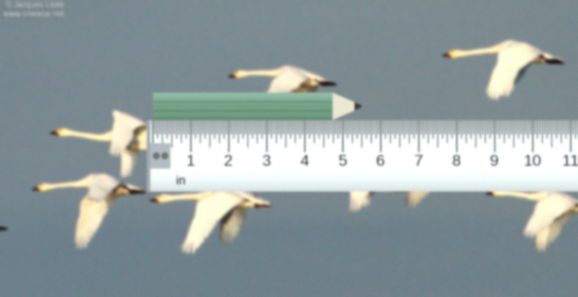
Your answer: 5.5 in
